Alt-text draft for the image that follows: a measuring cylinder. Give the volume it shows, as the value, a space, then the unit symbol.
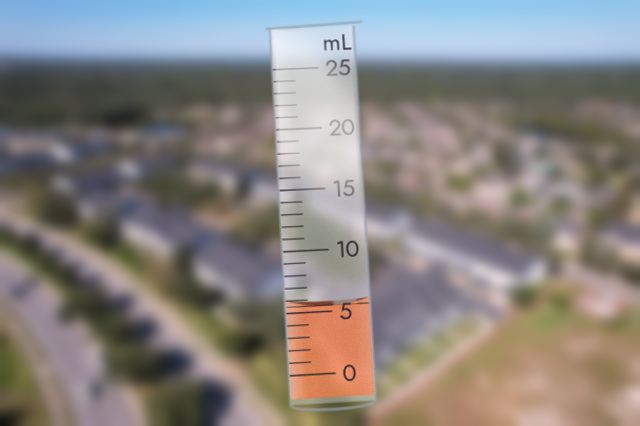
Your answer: 5.5 mL
